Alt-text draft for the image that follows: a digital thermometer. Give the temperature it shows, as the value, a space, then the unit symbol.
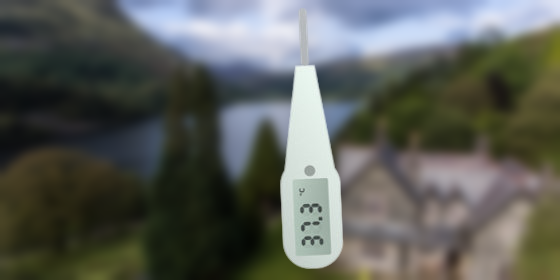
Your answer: 37.3 °C
